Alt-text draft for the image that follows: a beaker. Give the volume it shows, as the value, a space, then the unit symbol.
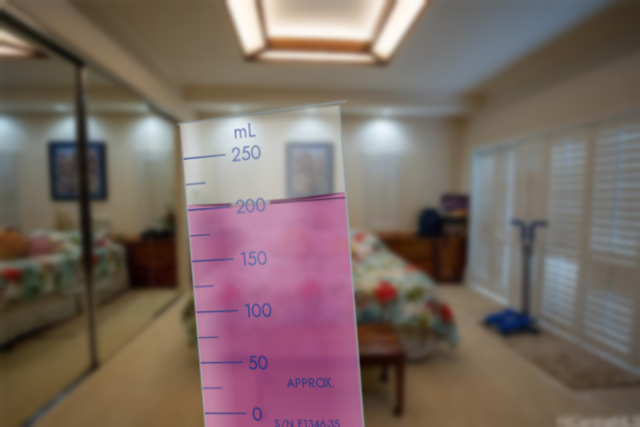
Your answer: 200 mL
